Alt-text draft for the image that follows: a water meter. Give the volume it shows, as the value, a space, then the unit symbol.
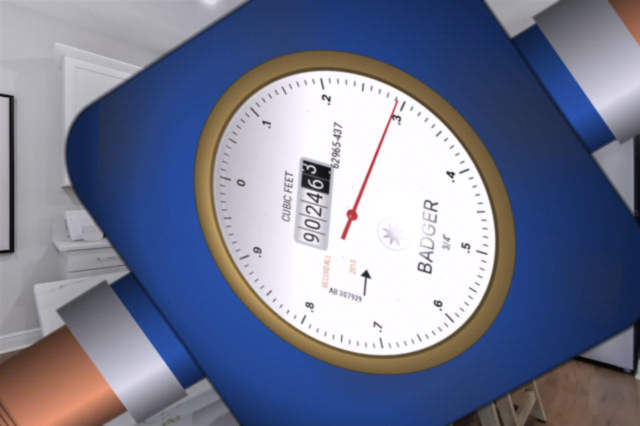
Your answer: 902463.29 ft³
